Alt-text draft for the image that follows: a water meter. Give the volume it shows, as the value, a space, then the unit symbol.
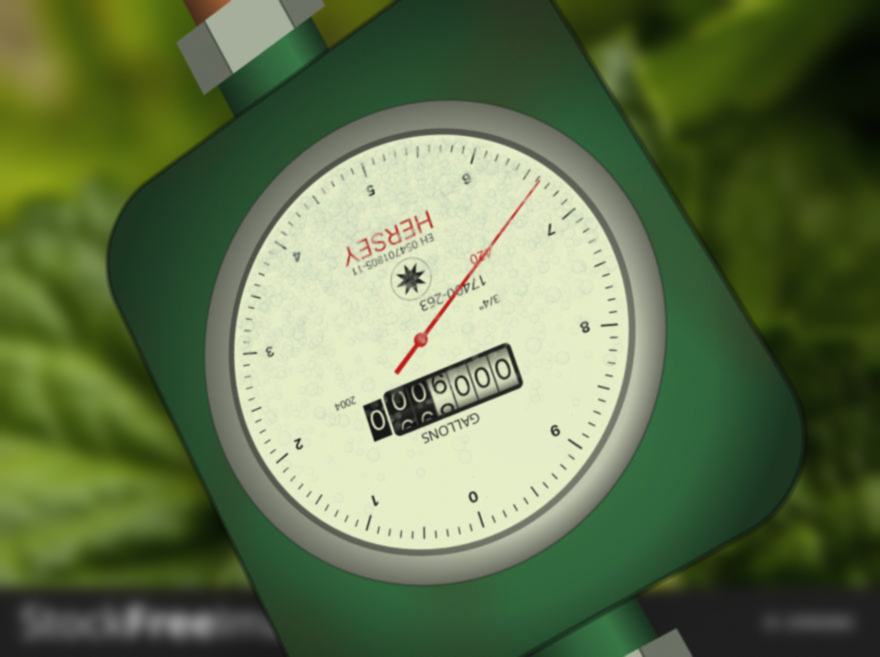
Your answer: 8996.6 gal
